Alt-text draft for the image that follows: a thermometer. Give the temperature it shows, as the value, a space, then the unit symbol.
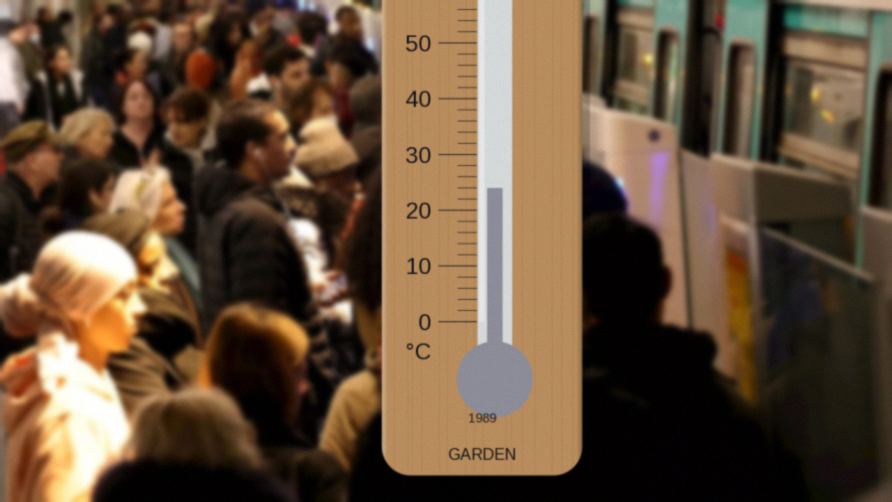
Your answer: 24 °C
